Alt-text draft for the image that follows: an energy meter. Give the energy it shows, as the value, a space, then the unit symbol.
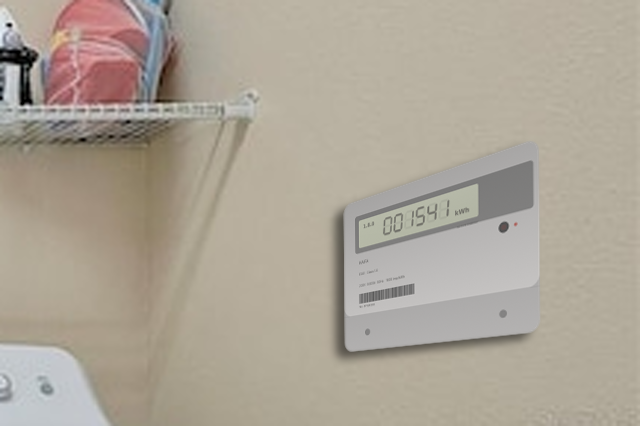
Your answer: 1541 kWh
